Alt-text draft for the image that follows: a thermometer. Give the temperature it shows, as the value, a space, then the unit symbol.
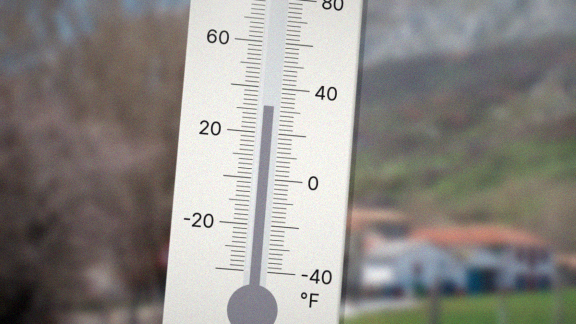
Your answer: 32 °F
